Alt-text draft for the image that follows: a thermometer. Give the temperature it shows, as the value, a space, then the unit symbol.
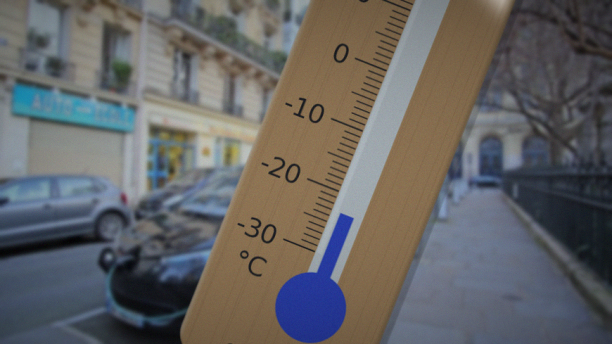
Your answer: -23 °C
